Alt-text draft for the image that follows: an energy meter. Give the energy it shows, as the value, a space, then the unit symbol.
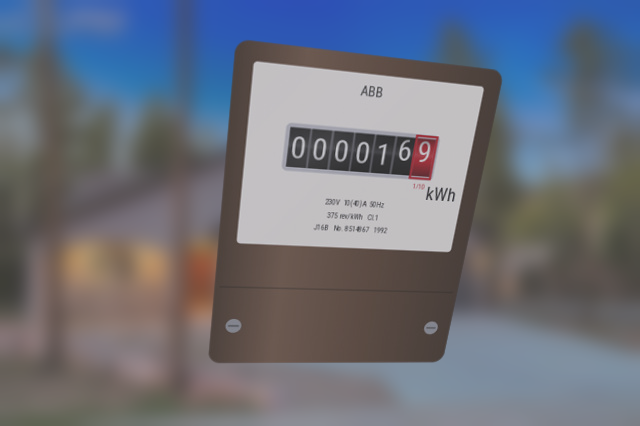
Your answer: 16.9 kWh
